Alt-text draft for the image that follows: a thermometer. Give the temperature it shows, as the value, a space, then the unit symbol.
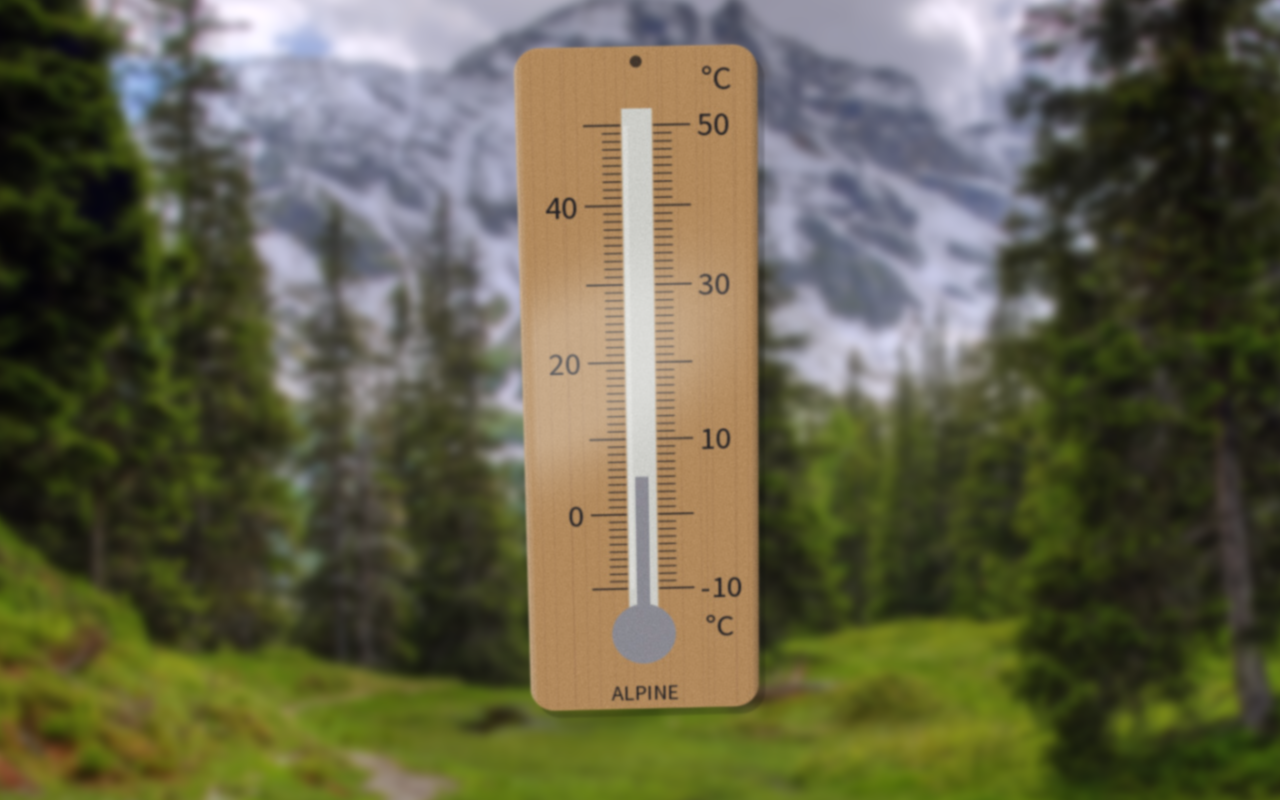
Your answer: 5 °C
